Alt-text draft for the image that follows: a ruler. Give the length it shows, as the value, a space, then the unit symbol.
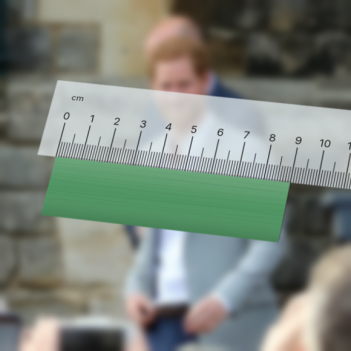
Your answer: 9 cm
